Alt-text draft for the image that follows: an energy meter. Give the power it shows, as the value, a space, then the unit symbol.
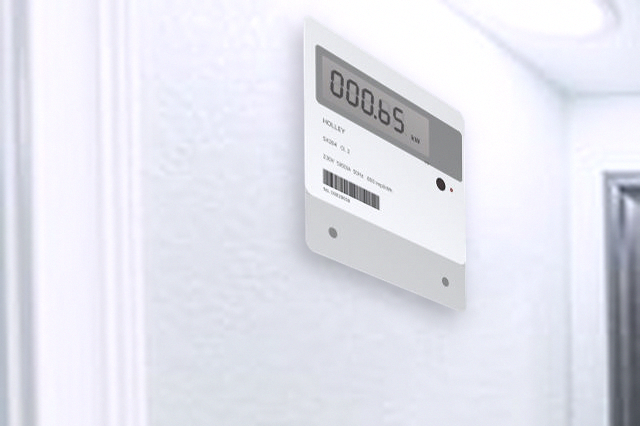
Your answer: 0.65 kW
